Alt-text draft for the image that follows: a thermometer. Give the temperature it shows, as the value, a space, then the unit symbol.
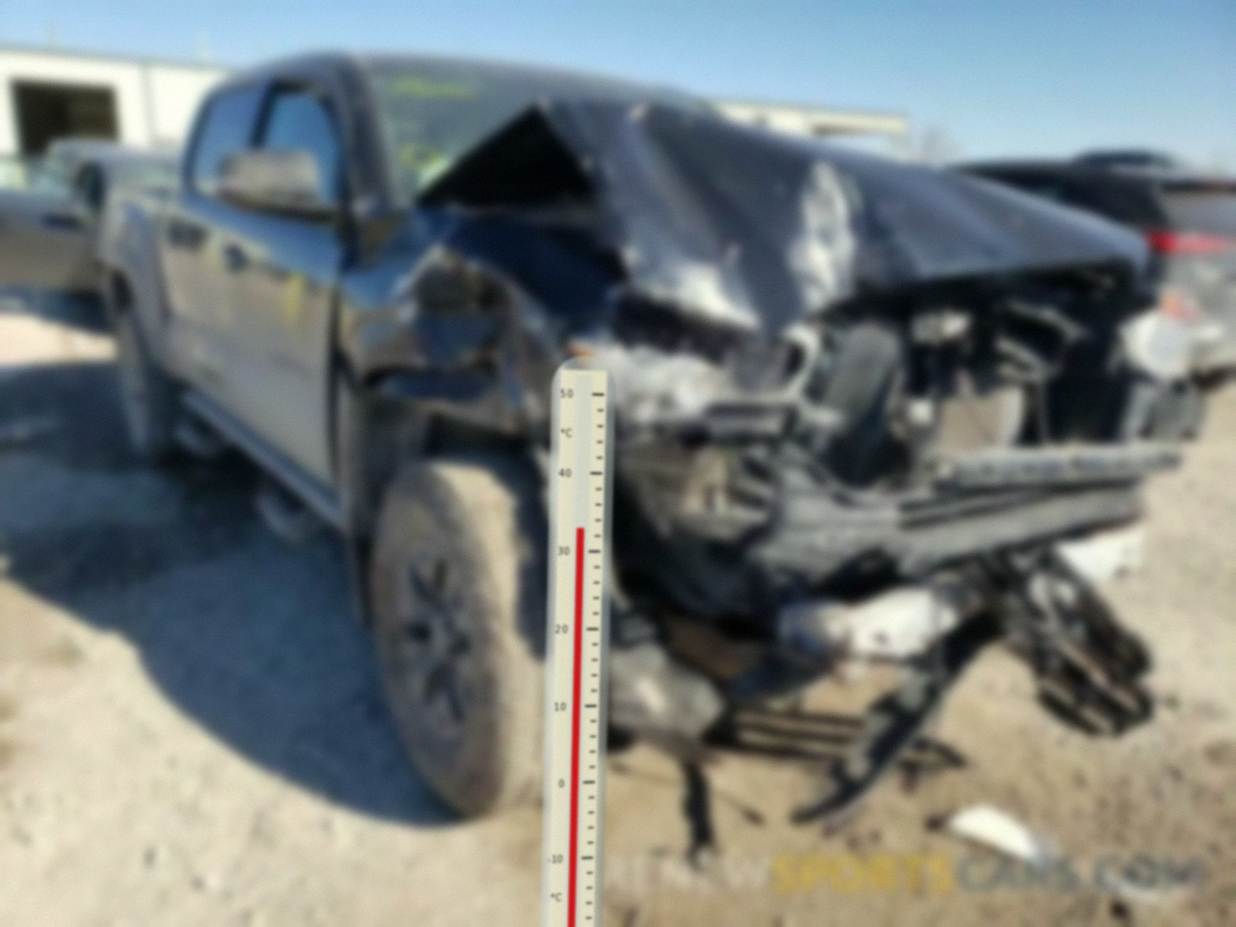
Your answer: 33 °C
